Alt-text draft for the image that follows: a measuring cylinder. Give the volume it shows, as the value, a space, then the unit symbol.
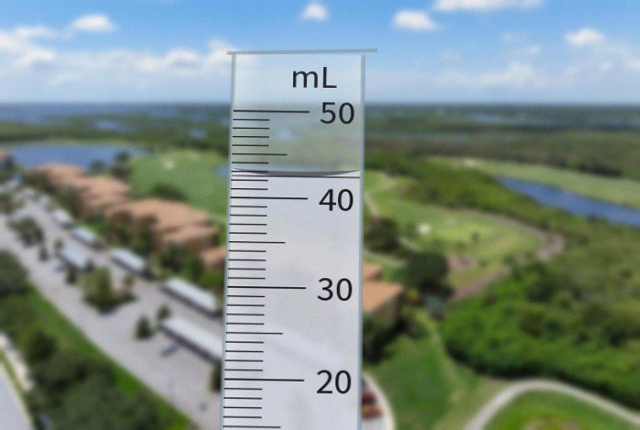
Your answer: 42.5 mL
